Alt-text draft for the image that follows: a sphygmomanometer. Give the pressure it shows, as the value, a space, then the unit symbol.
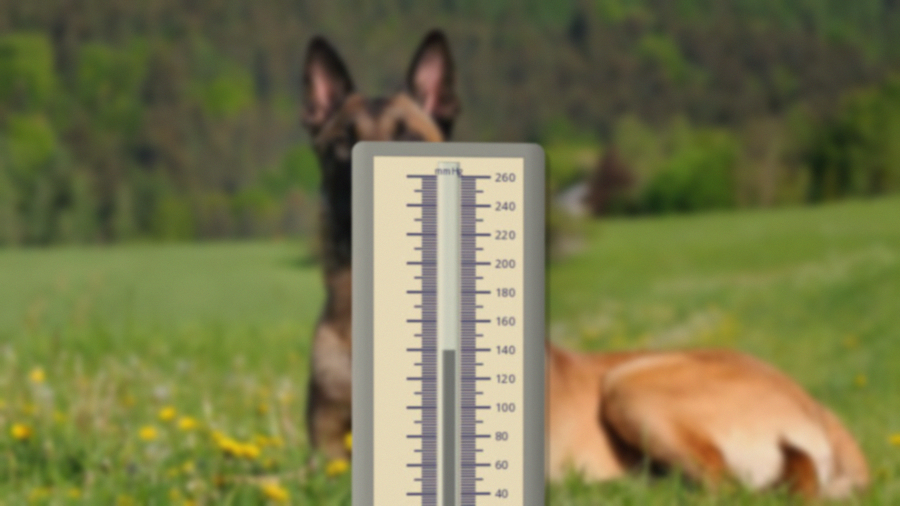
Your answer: 140 mmHg
